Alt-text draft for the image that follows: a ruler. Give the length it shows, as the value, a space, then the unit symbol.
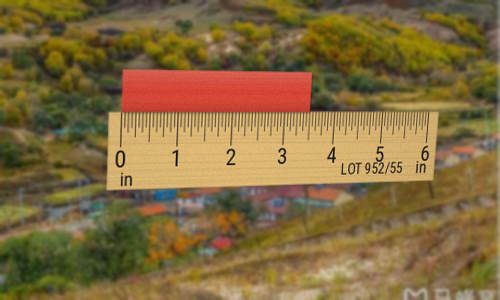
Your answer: 3.5 in
